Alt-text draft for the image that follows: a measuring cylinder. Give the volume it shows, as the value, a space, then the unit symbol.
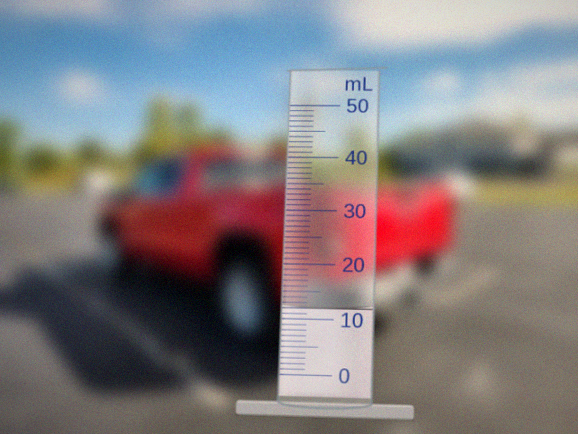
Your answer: 12 mL
